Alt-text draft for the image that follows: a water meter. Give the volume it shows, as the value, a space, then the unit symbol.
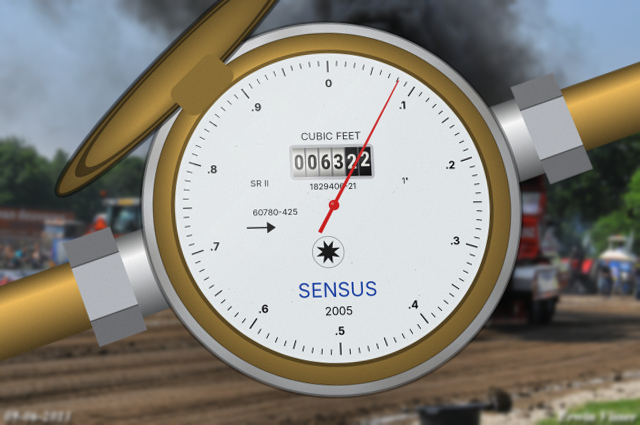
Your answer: 6322.08 ft³
